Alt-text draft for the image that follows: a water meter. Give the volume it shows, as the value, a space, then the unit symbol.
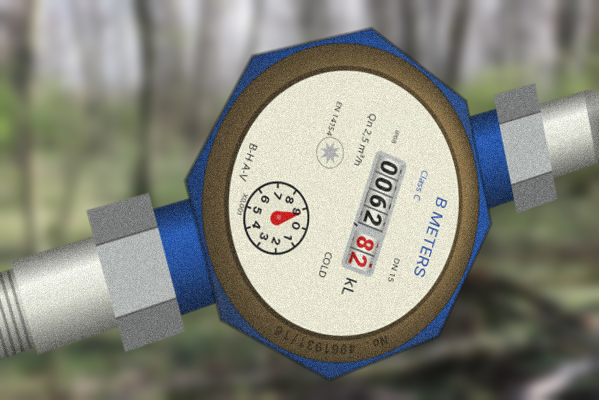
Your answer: 62.819 kL
